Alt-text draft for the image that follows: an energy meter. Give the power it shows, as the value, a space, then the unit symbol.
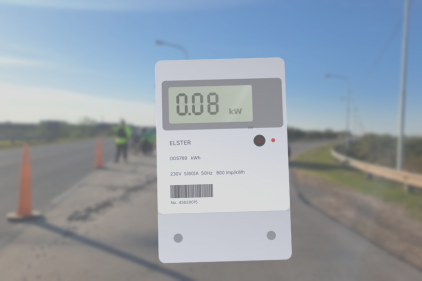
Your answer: 0.08 kW
